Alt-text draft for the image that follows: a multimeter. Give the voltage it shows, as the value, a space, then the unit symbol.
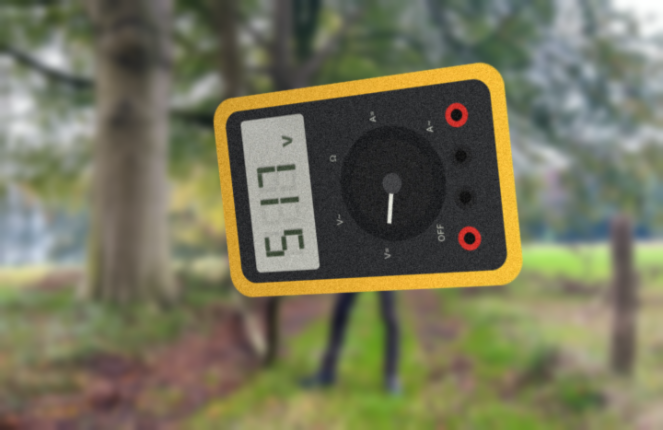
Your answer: 517 V
